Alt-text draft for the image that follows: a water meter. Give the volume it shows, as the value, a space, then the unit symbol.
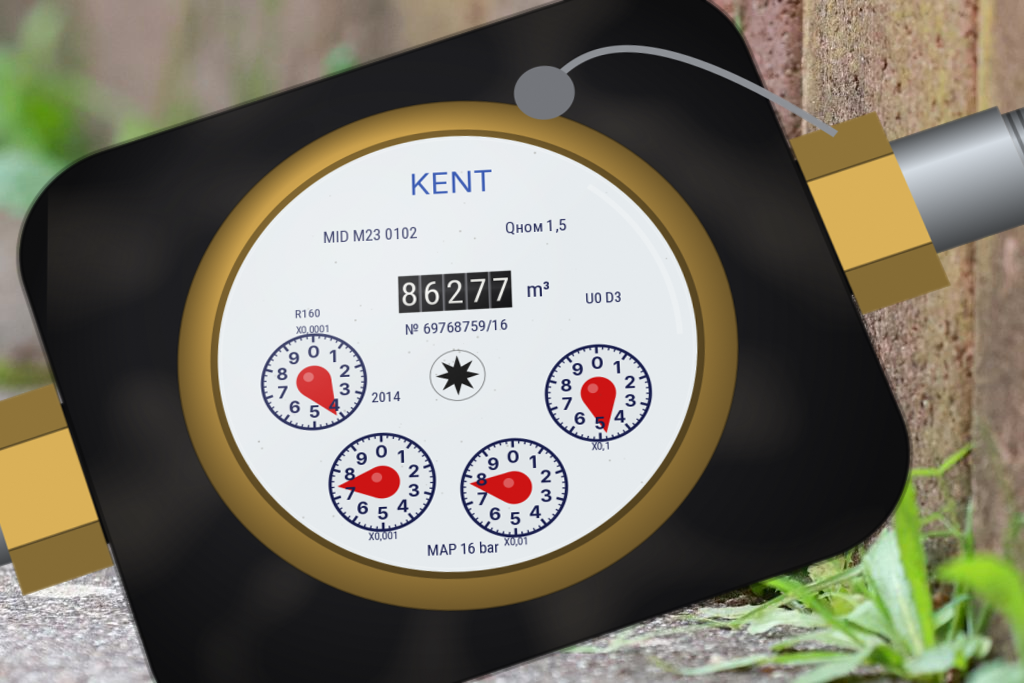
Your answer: 86277.4774 m³
